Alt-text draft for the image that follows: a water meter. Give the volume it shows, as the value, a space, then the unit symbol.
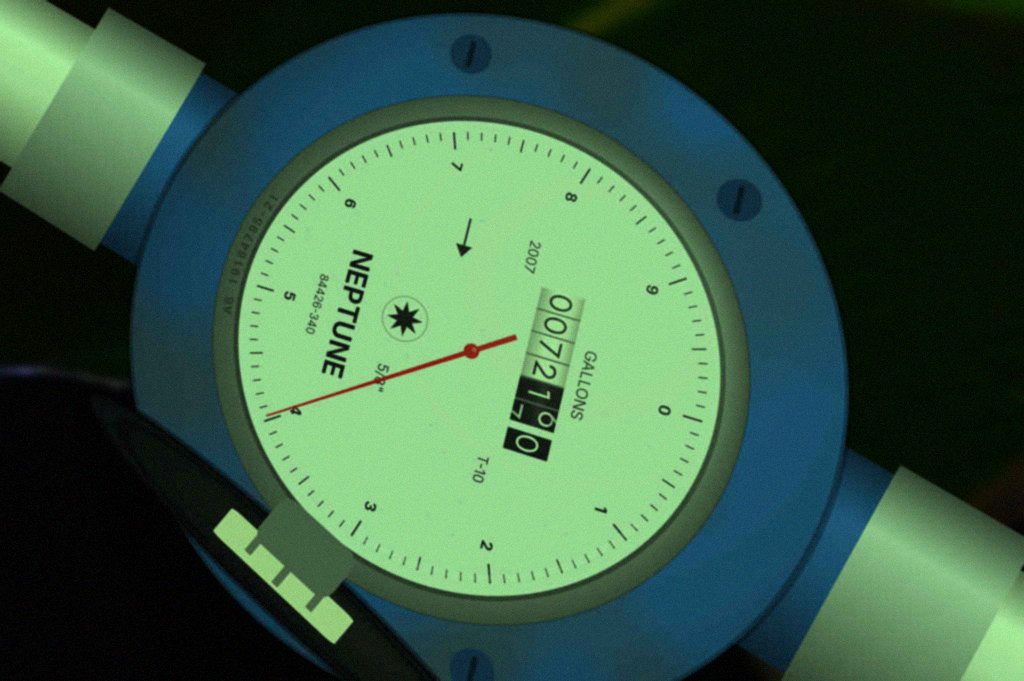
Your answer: 72164.0 gal
